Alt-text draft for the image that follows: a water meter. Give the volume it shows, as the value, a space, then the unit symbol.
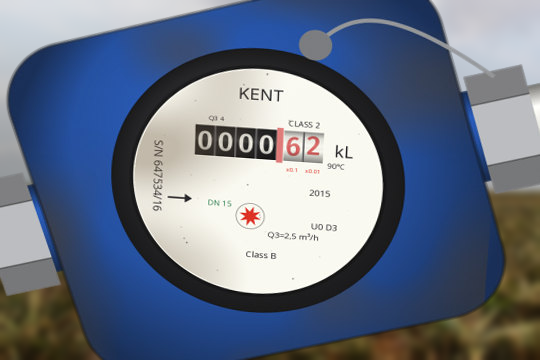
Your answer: 0.62 kL
